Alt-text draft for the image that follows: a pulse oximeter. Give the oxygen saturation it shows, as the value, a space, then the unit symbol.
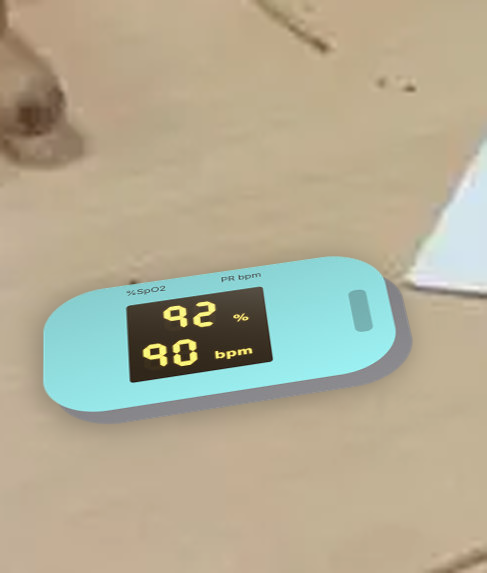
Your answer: 92 %
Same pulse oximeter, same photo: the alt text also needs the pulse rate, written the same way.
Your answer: 90 bpm
